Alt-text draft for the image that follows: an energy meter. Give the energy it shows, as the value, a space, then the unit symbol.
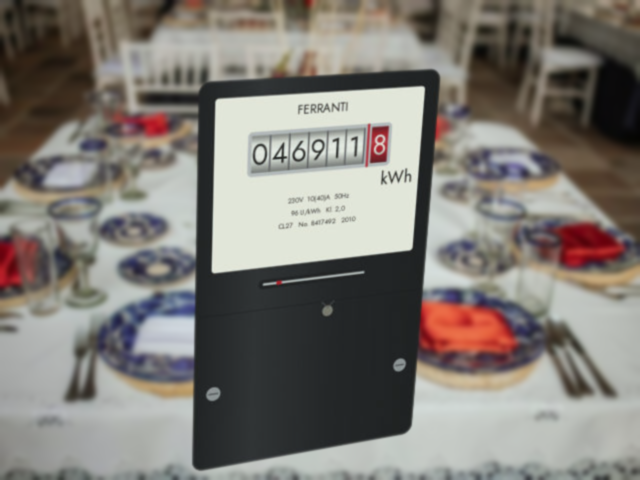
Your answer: 46911.8 kWh
